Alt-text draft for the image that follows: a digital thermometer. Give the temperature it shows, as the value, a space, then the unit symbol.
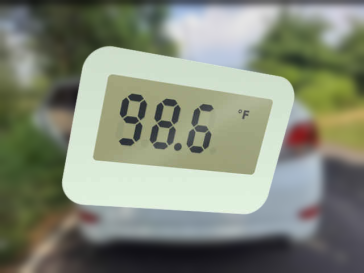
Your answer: 98.6 °F
